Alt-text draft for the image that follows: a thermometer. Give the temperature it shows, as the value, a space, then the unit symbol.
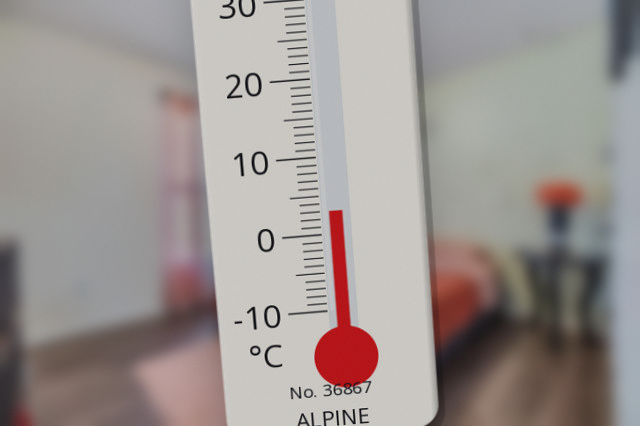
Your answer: 3 °C
